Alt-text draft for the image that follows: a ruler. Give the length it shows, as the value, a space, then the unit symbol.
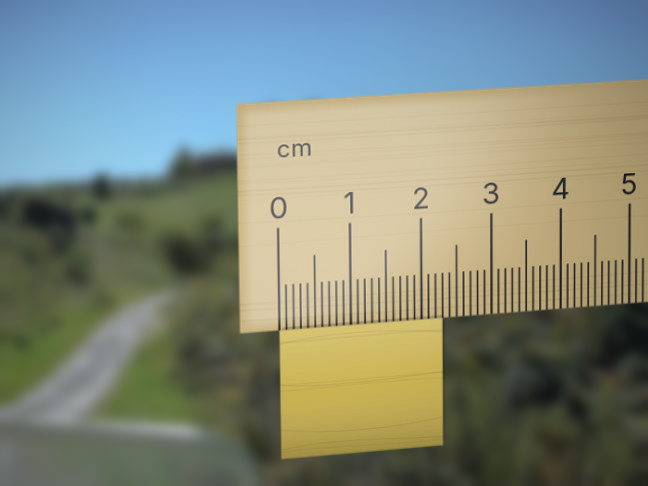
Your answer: 2.3 cm
